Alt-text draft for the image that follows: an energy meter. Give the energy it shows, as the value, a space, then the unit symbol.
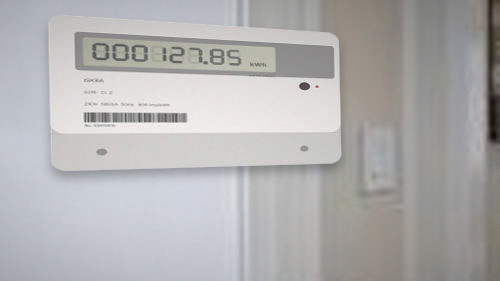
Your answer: 127.85 kWh
